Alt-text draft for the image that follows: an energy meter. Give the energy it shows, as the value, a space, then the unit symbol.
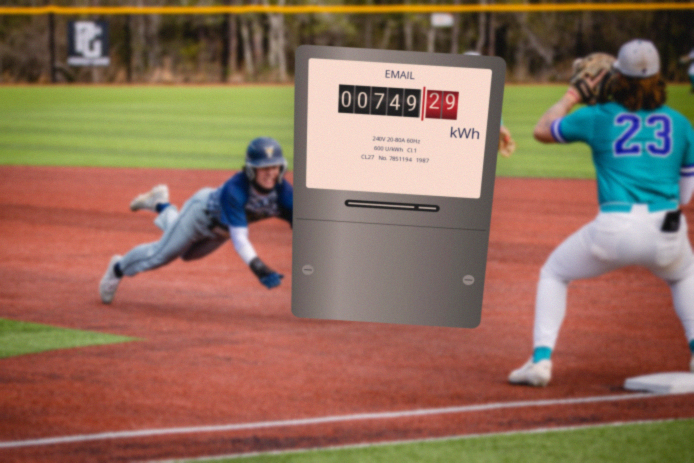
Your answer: 749.29 kWh
